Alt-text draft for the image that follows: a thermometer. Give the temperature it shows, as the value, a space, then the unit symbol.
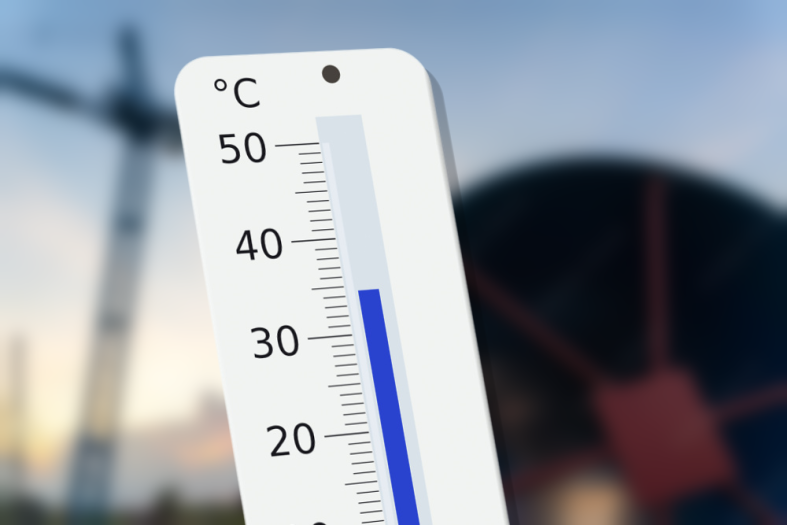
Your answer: 34.5 °C
